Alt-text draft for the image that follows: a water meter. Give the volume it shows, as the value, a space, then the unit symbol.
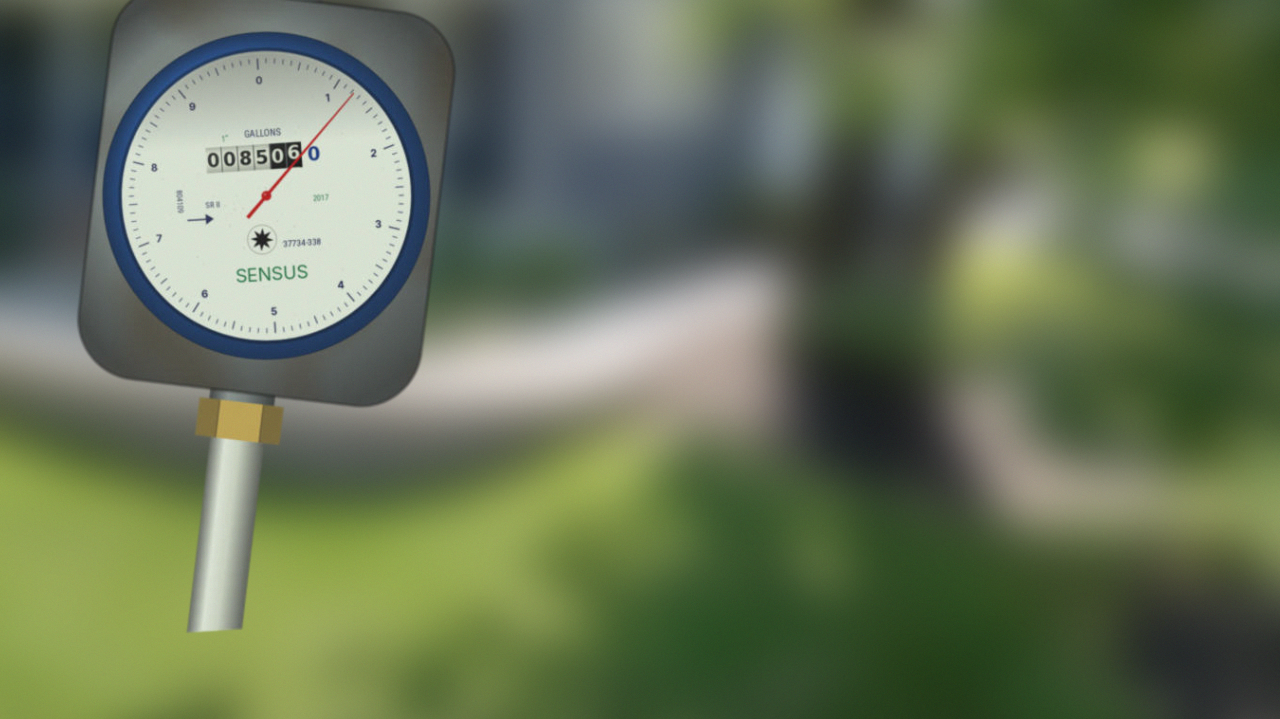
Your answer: 85061.2 gal
